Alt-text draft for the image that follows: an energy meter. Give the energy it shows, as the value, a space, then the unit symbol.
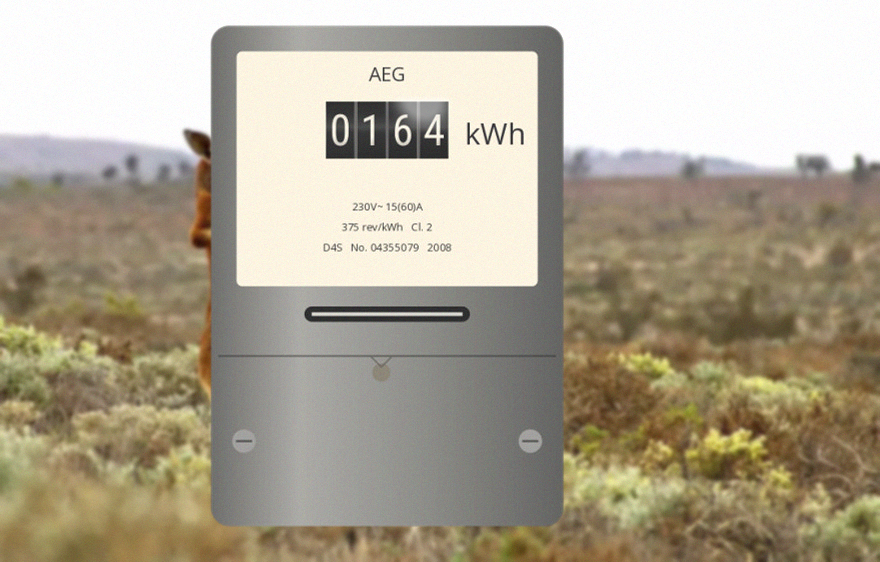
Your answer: 164 kWh
